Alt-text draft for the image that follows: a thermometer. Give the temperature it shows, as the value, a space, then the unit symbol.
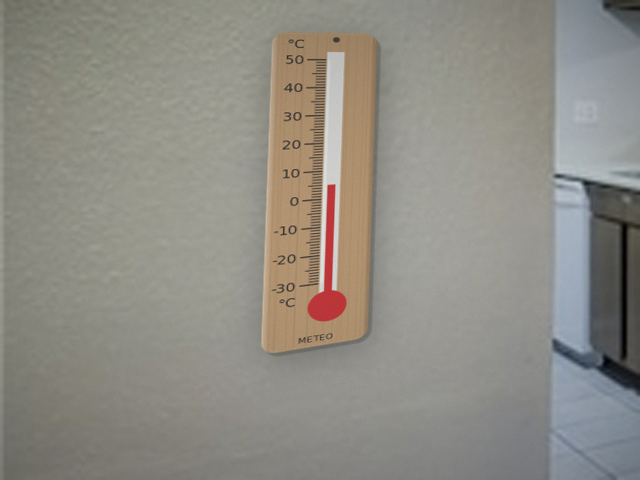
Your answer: 5 °C
